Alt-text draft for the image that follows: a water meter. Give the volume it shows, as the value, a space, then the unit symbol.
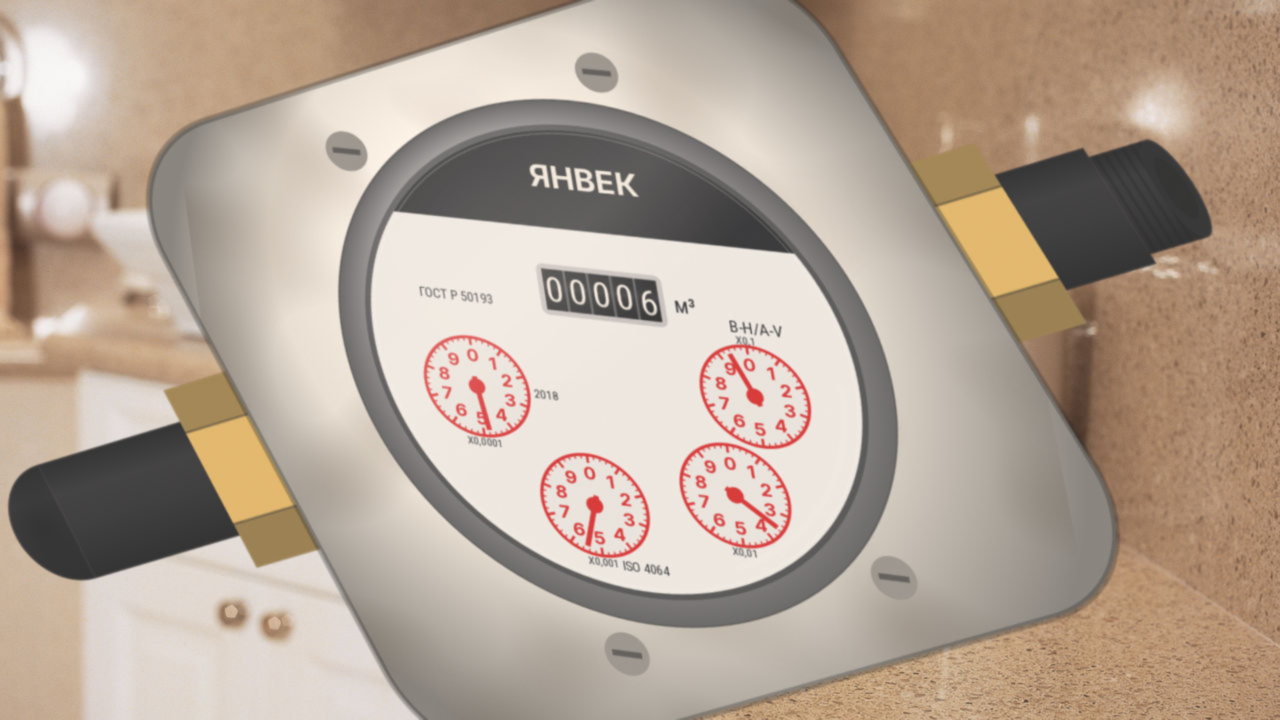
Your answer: 5.9354 m³
